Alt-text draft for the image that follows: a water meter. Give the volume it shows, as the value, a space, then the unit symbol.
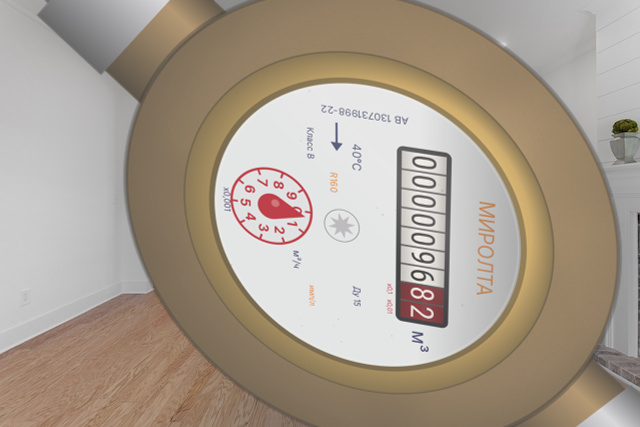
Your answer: 96.820 m³
